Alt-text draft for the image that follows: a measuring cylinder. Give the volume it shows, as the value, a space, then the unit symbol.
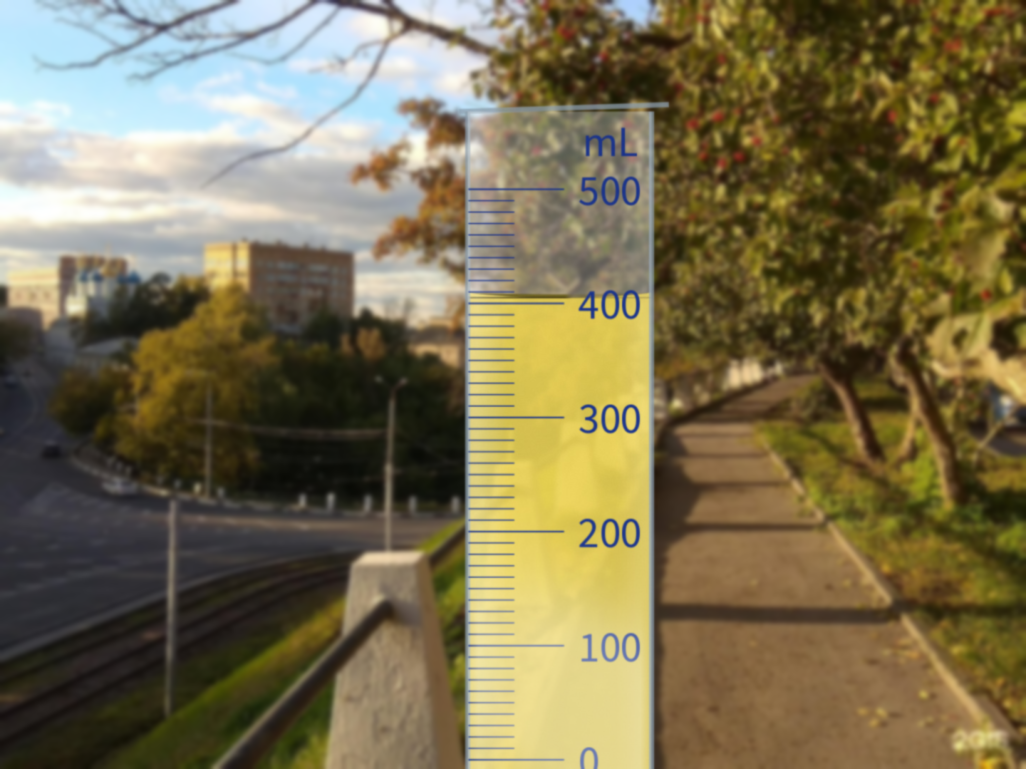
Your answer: 405 mL
